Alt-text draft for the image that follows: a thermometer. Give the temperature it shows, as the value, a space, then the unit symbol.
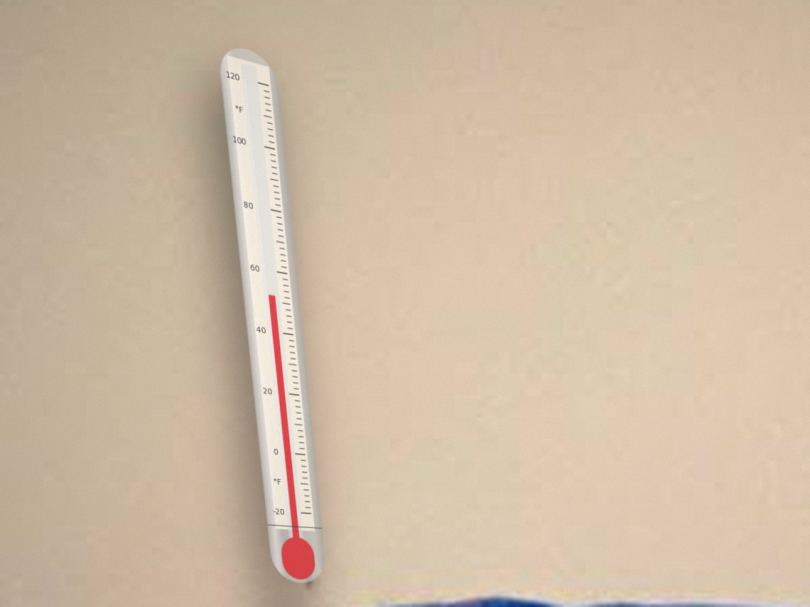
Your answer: 52 °F
